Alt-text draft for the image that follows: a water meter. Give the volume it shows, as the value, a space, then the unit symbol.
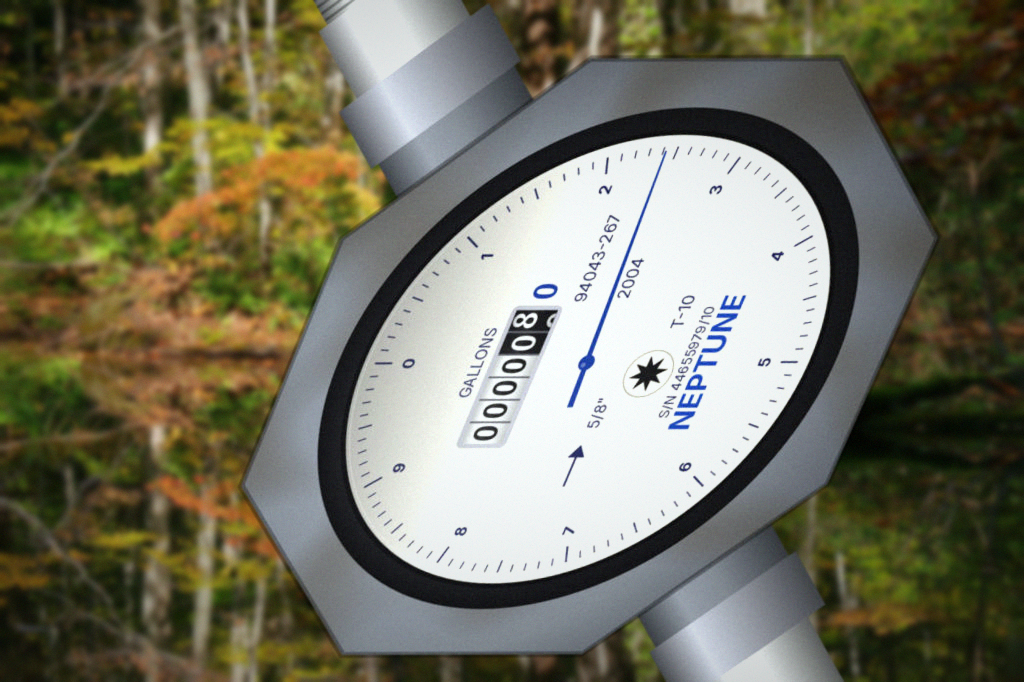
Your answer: 82.4 gal
